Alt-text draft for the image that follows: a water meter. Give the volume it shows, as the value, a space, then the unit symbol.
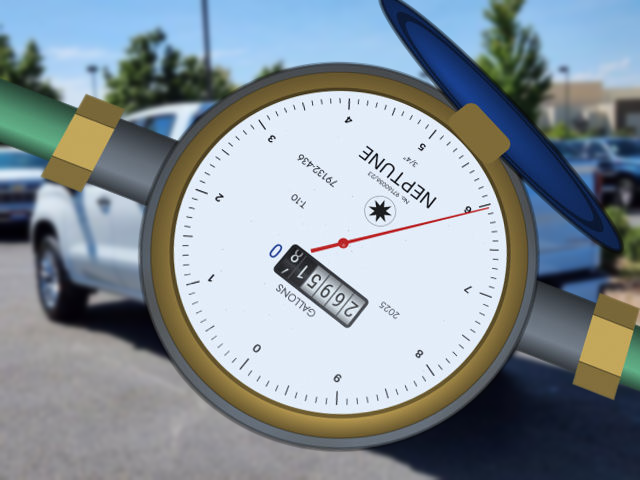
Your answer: 2695176.0 gal
